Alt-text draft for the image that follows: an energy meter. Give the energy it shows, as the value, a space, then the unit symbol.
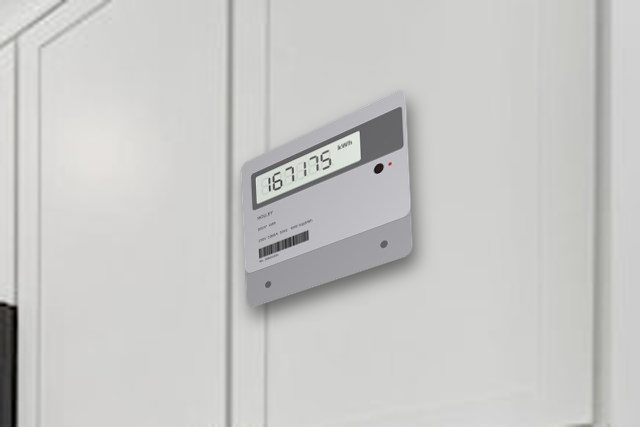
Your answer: 167175 kWh
